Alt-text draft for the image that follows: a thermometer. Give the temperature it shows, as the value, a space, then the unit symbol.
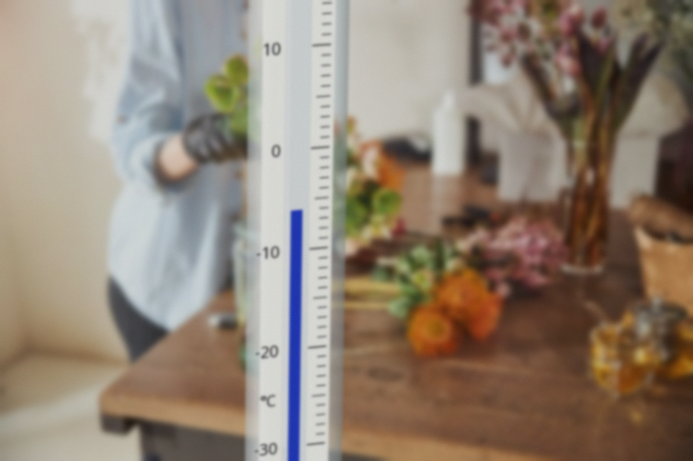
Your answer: -6 °C
